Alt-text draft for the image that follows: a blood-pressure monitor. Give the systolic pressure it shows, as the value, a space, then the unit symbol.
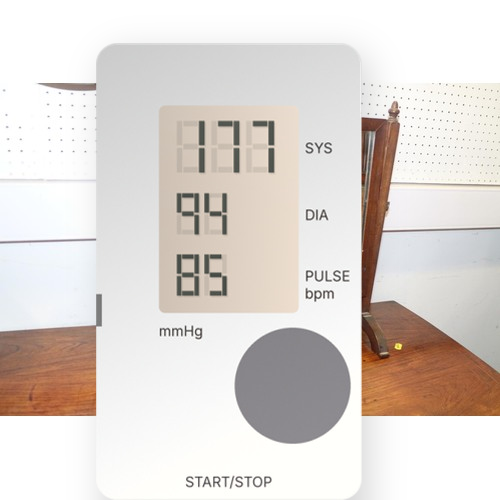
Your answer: 177 mmHg
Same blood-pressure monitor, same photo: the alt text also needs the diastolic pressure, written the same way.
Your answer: 94 mmHg
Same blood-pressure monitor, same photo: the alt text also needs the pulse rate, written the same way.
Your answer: 85 bpm
